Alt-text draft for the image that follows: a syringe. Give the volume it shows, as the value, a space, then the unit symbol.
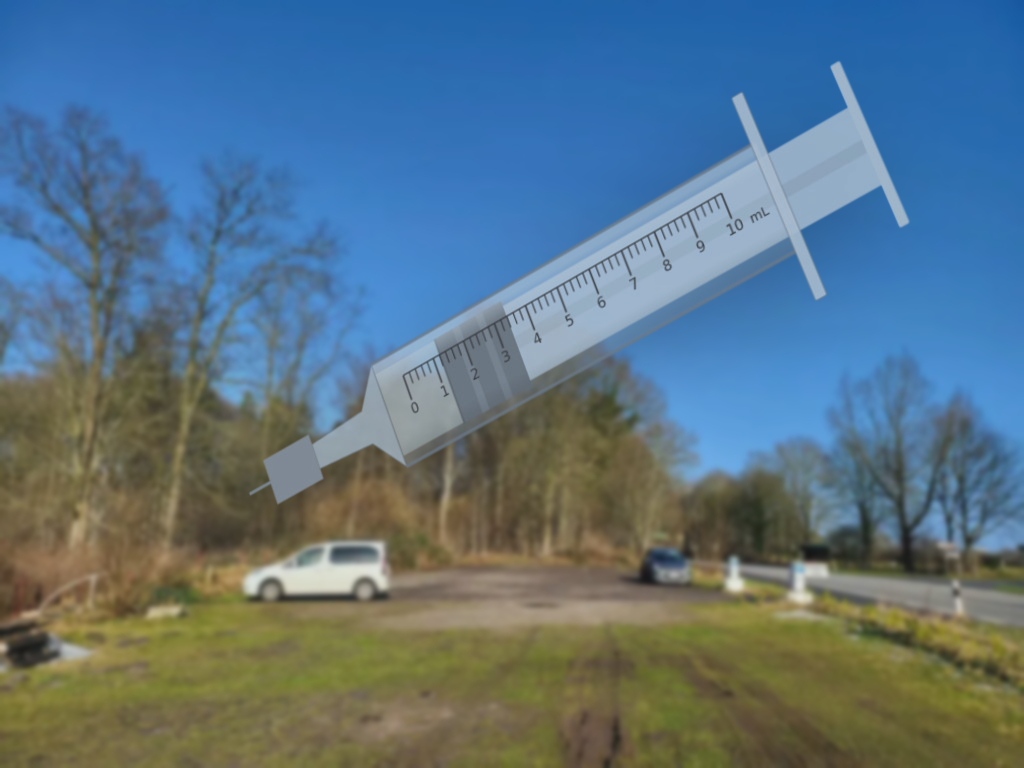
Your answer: 1.2 mL
